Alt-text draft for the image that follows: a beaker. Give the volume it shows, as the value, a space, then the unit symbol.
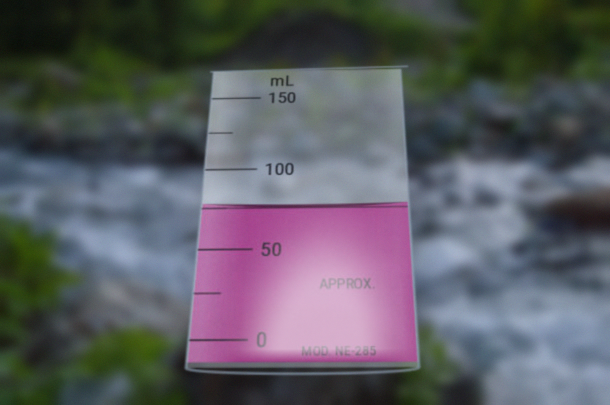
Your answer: 75 mL
